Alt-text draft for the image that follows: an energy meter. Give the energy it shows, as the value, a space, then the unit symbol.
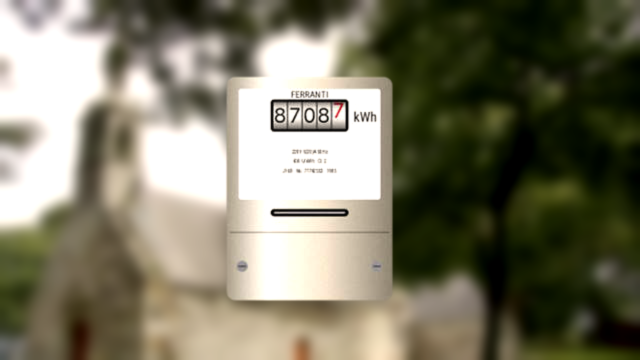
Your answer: 8708.7 kWh
